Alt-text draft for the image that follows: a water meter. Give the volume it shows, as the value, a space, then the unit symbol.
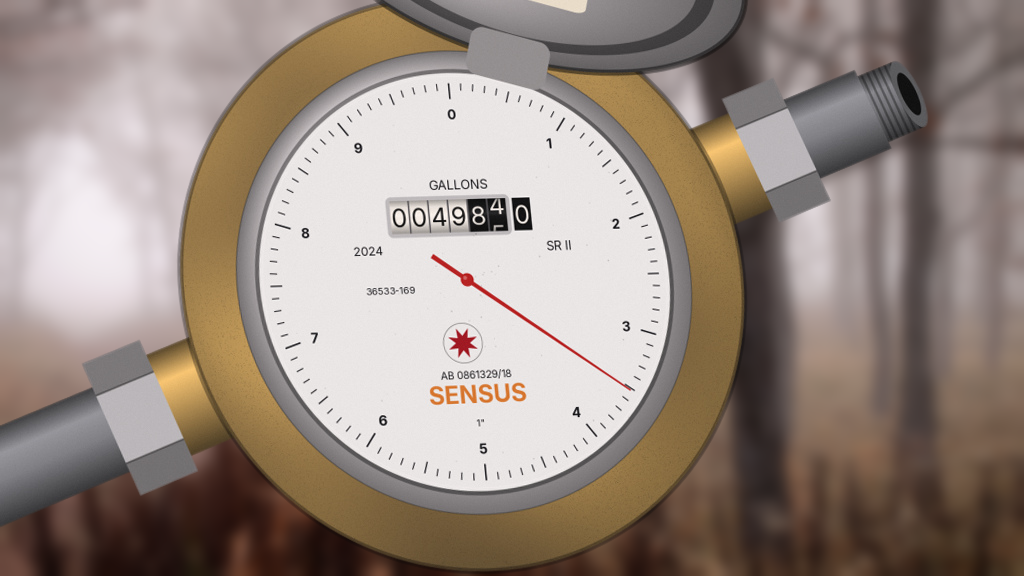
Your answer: 49843.5 gal
